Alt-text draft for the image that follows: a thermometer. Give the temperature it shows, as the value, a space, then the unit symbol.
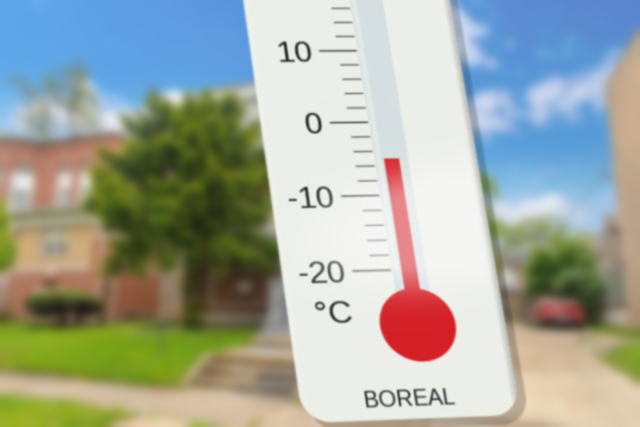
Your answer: -5 °C
